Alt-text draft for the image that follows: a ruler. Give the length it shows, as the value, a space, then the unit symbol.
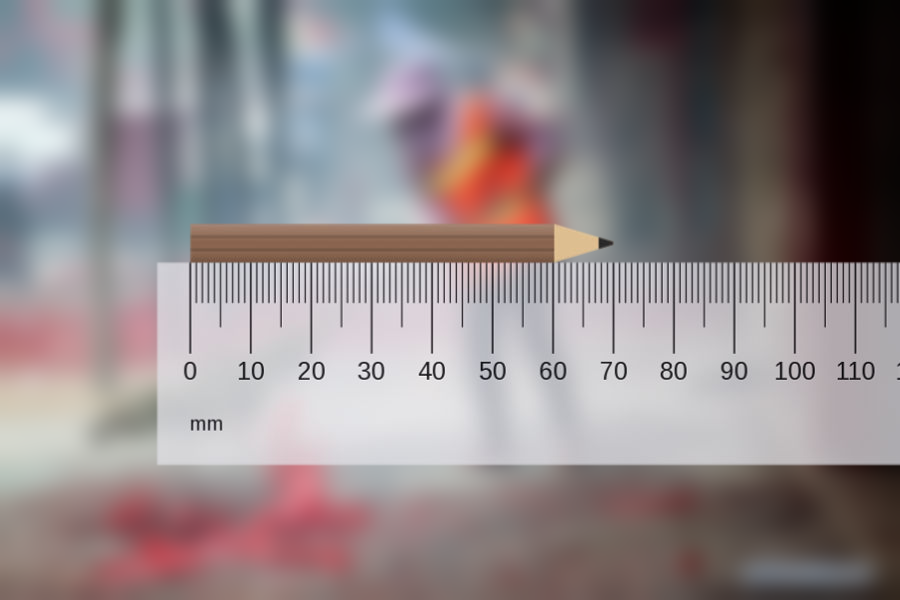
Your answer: 70 mm
